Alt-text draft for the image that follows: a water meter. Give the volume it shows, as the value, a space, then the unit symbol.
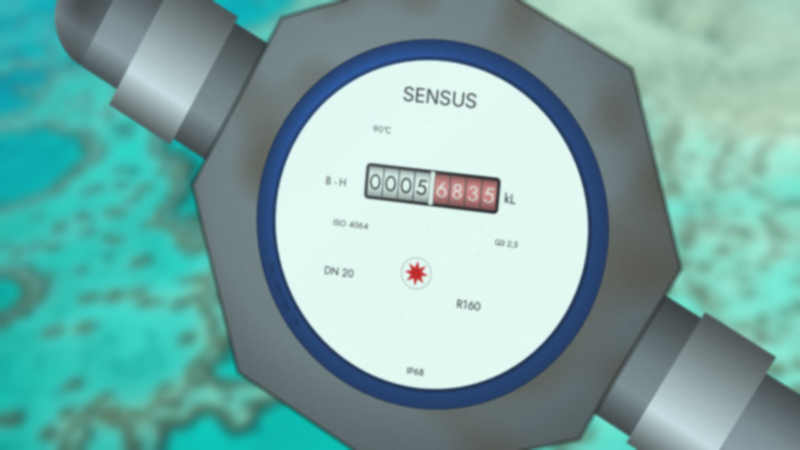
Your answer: 5.6835 kL
